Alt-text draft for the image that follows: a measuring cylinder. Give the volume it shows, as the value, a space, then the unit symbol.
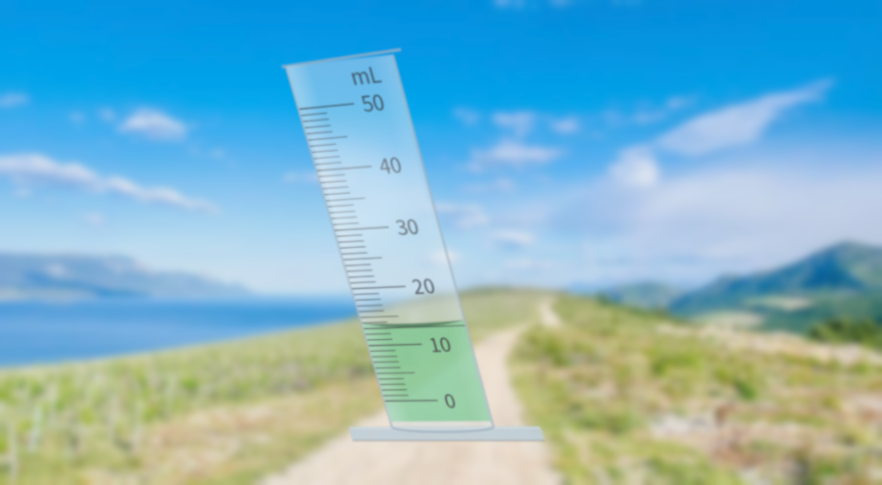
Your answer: 13 mL
